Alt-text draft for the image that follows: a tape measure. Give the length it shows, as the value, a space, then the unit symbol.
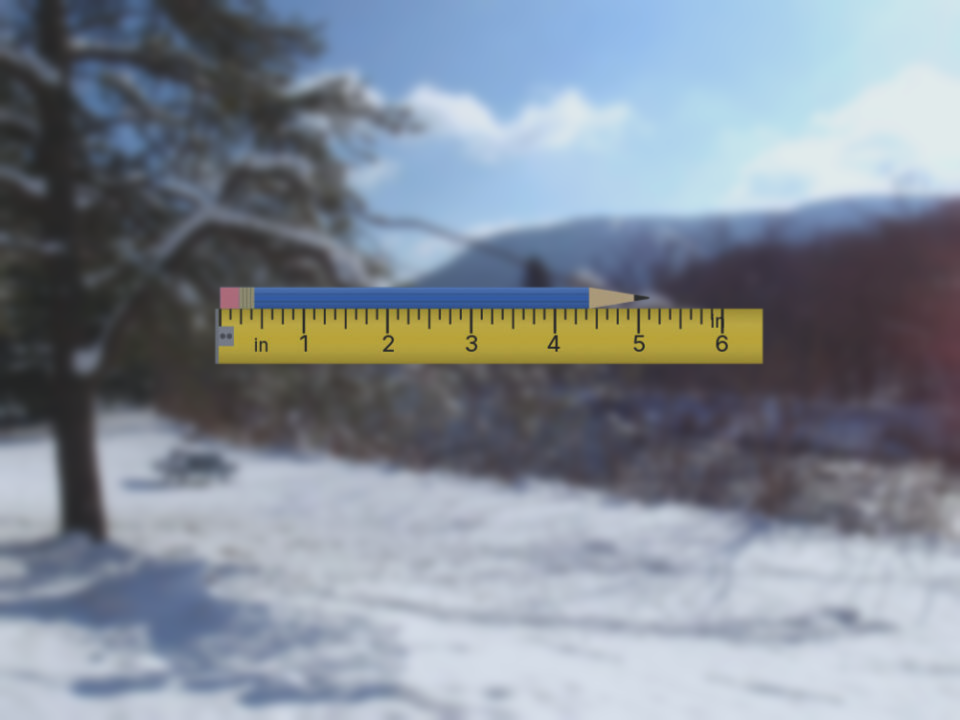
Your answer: 5.125 in
